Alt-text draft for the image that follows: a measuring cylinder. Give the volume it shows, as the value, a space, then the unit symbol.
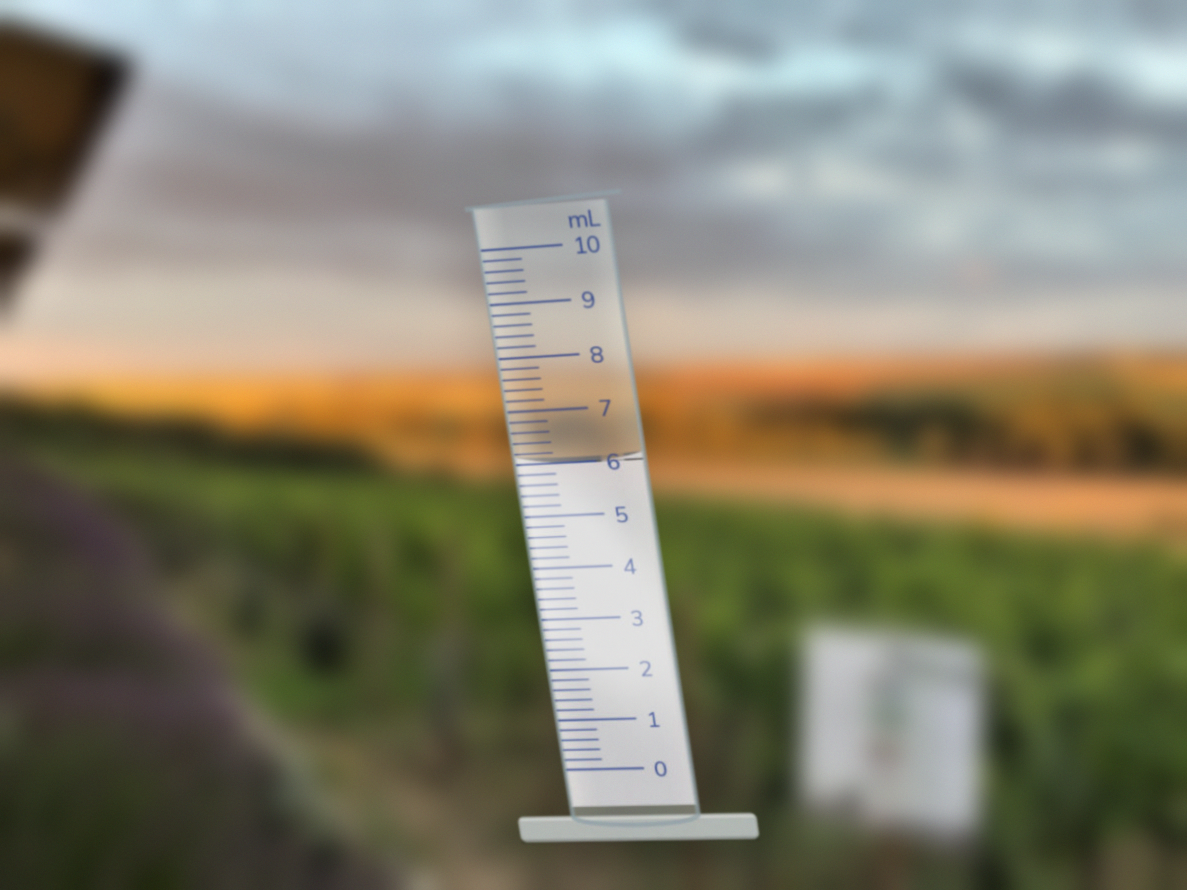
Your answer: 6 mL
